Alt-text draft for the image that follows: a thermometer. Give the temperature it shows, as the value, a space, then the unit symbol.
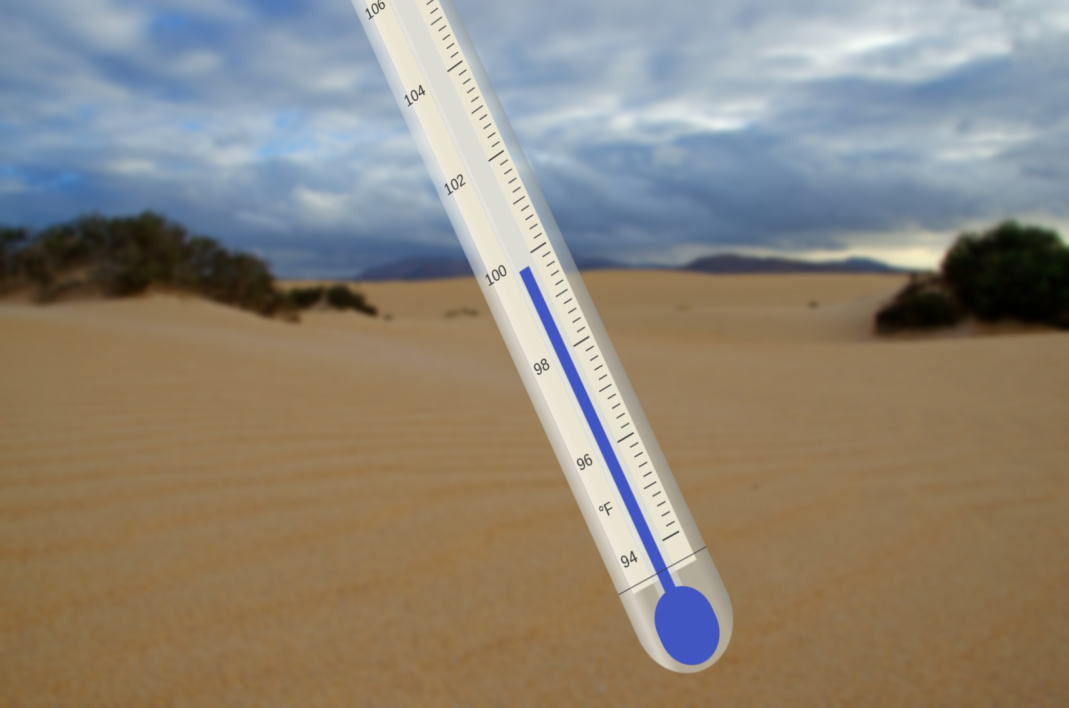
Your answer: 99.8 °F
